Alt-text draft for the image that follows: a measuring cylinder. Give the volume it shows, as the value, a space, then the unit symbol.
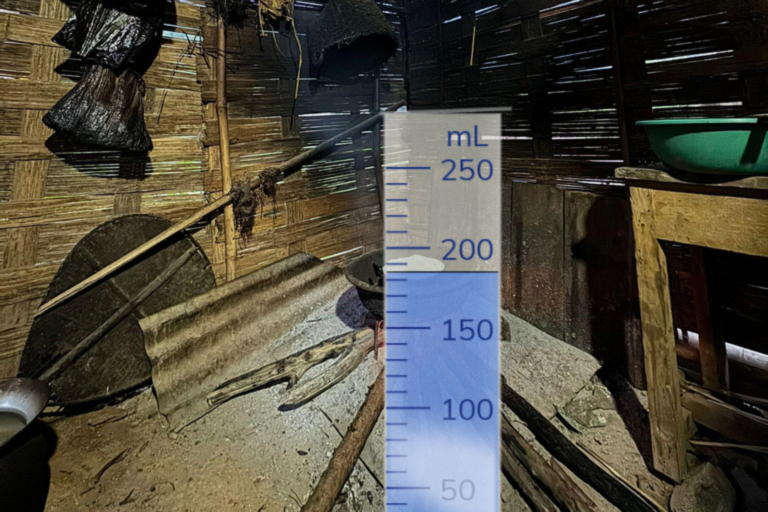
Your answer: 185 mL
